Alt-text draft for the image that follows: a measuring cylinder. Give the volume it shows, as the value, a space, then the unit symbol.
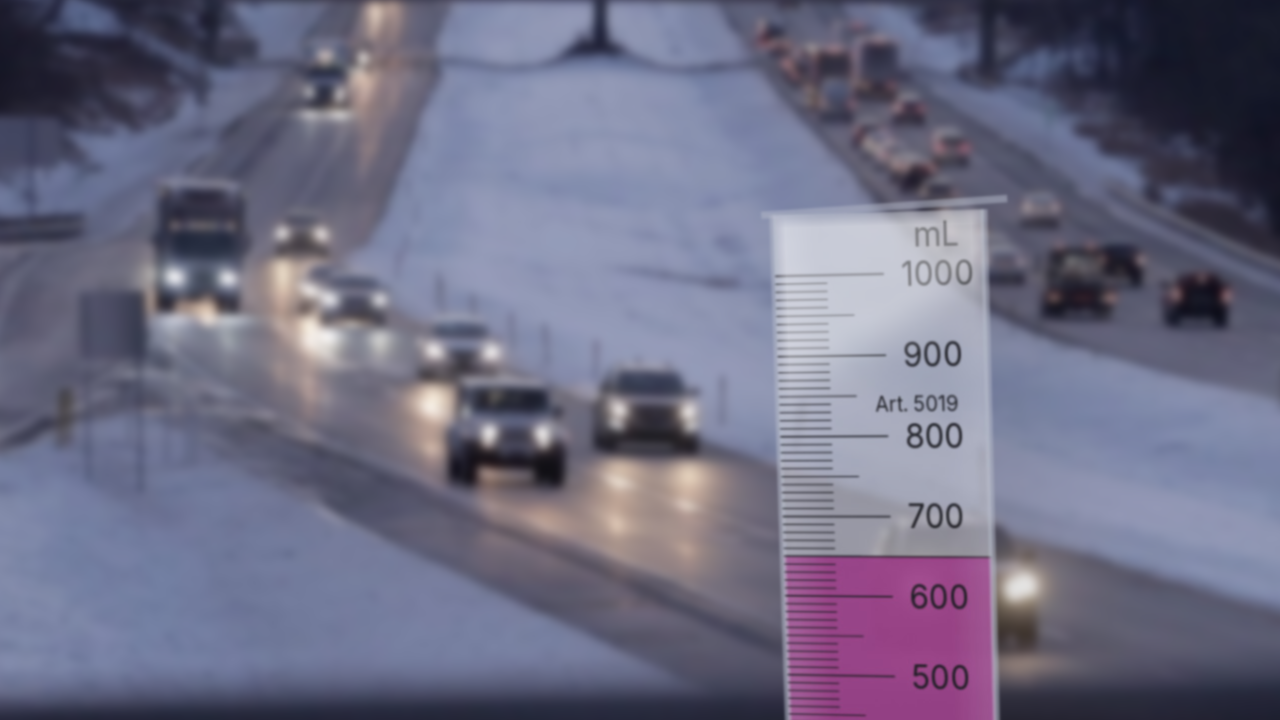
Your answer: 650 mL
